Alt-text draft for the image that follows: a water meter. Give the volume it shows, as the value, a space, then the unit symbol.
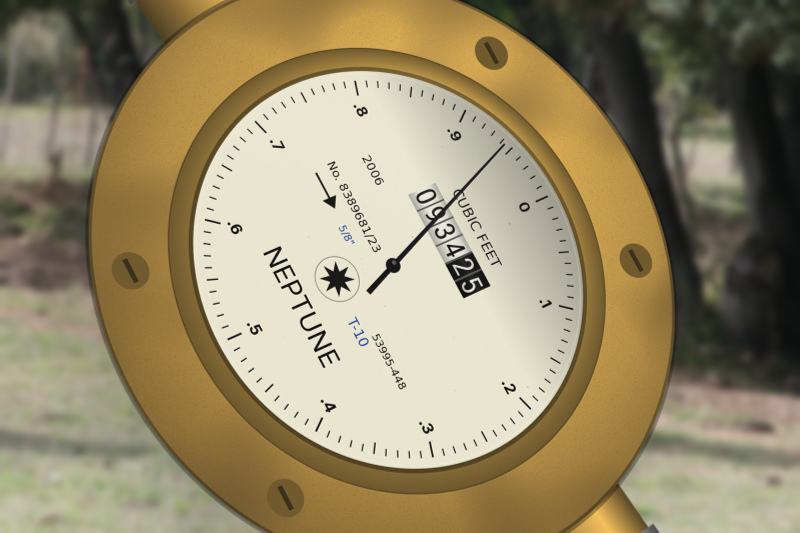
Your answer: 93424.94 ft³
